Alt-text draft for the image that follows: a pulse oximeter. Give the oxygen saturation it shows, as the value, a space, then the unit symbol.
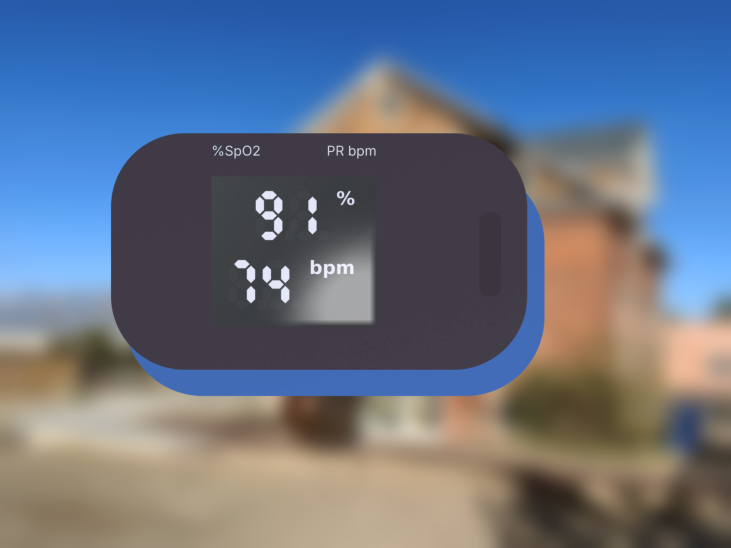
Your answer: 91 %
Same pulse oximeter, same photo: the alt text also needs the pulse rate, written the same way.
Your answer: 74 bpm
